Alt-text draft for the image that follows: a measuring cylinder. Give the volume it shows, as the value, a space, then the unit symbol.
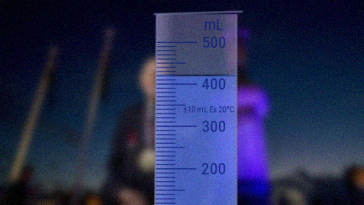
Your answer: 420 mL
